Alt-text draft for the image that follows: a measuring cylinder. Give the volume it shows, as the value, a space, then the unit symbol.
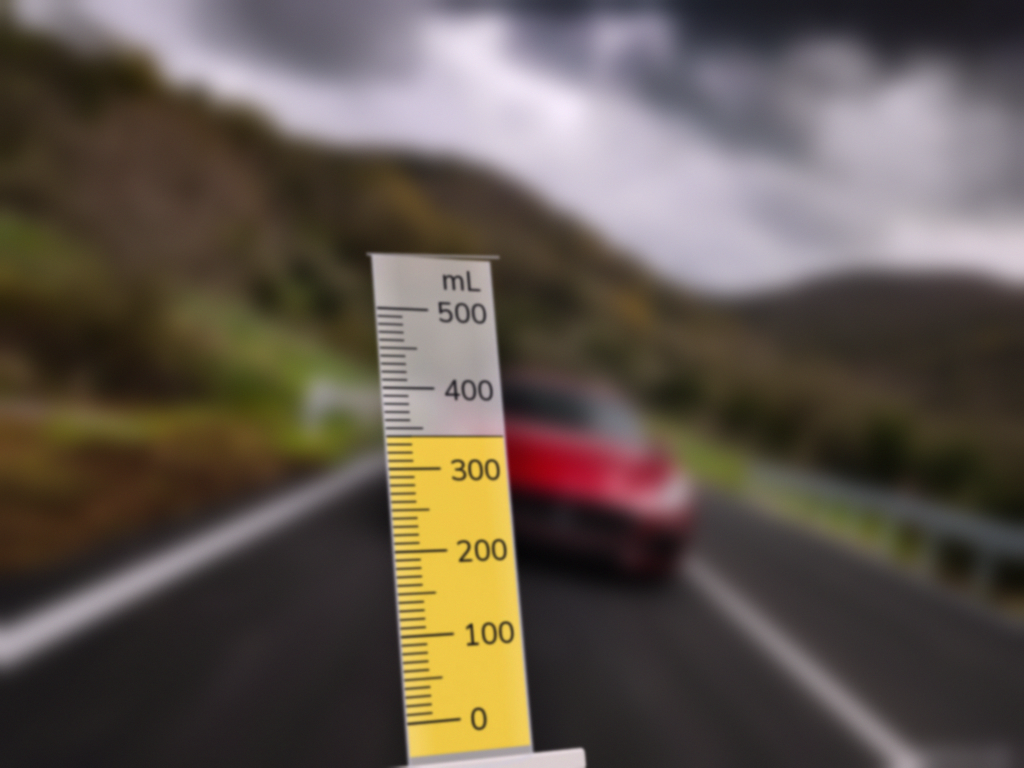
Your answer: 340 mL
